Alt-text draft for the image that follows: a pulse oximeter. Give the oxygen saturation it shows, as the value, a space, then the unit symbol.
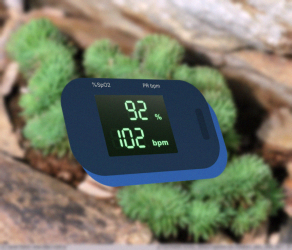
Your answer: 92 %
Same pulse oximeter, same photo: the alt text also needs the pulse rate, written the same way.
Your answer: 102 bpm
